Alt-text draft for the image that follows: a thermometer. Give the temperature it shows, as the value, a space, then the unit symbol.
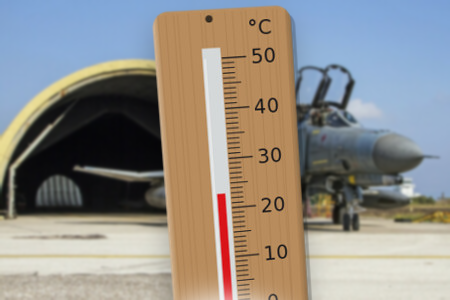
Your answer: 23 °C
